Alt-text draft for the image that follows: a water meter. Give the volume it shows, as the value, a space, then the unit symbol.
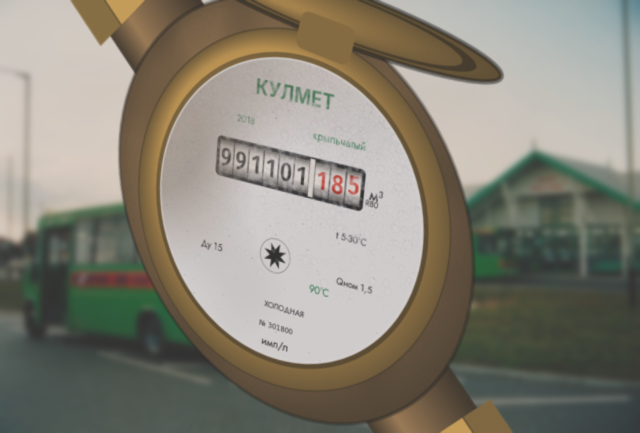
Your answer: 991101.185 m³
